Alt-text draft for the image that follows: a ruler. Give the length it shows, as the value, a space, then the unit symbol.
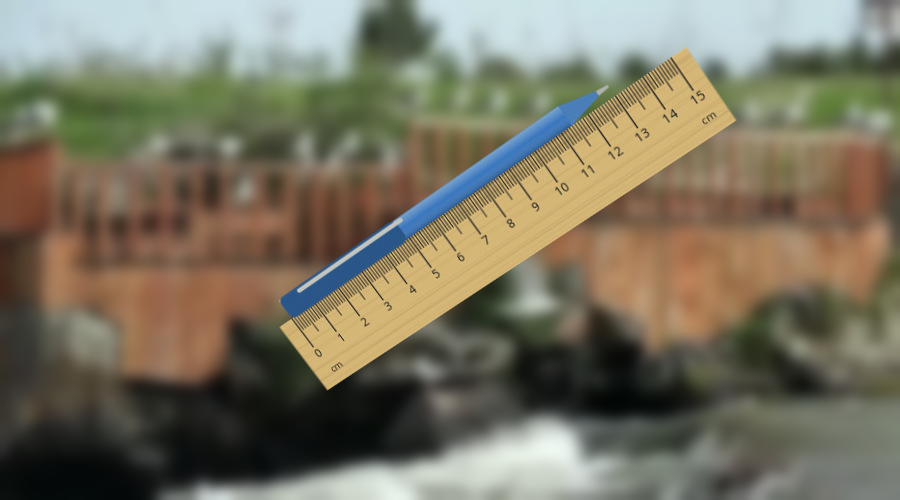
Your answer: 13 cm
